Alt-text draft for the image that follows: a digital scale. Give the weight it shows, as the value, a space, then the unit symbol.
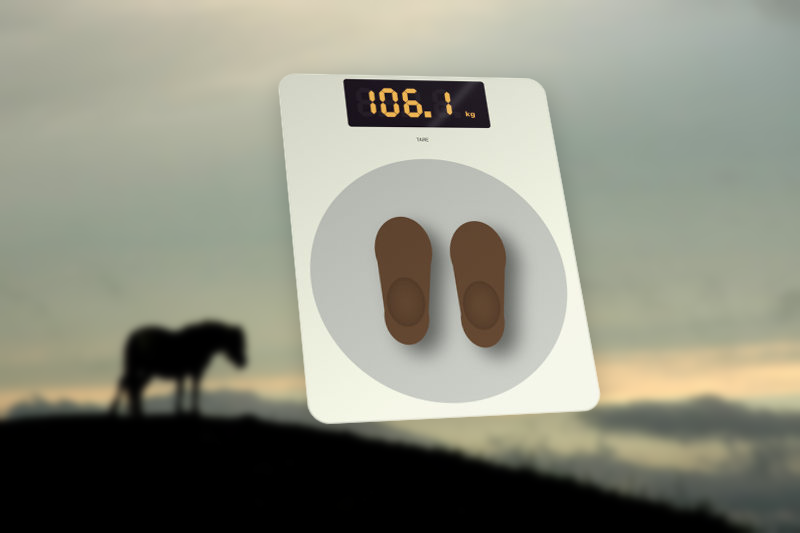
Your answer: 106.1 kg
